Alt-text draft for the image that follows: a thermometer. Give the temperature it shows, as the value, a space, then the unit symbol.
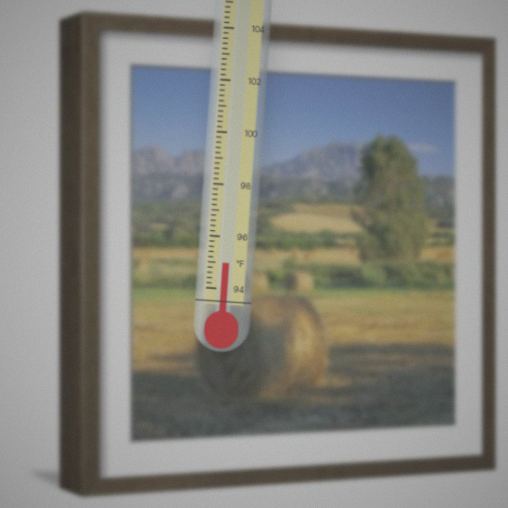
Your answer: 95 °F
